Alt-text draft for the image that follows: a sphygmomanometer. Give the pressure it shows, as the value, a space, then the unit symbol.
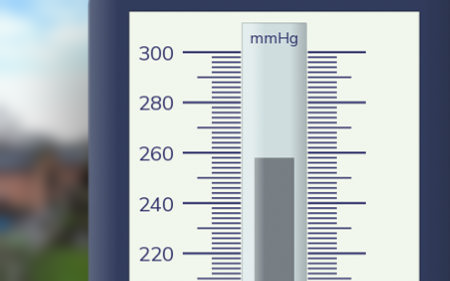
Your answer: 258 mmHg
